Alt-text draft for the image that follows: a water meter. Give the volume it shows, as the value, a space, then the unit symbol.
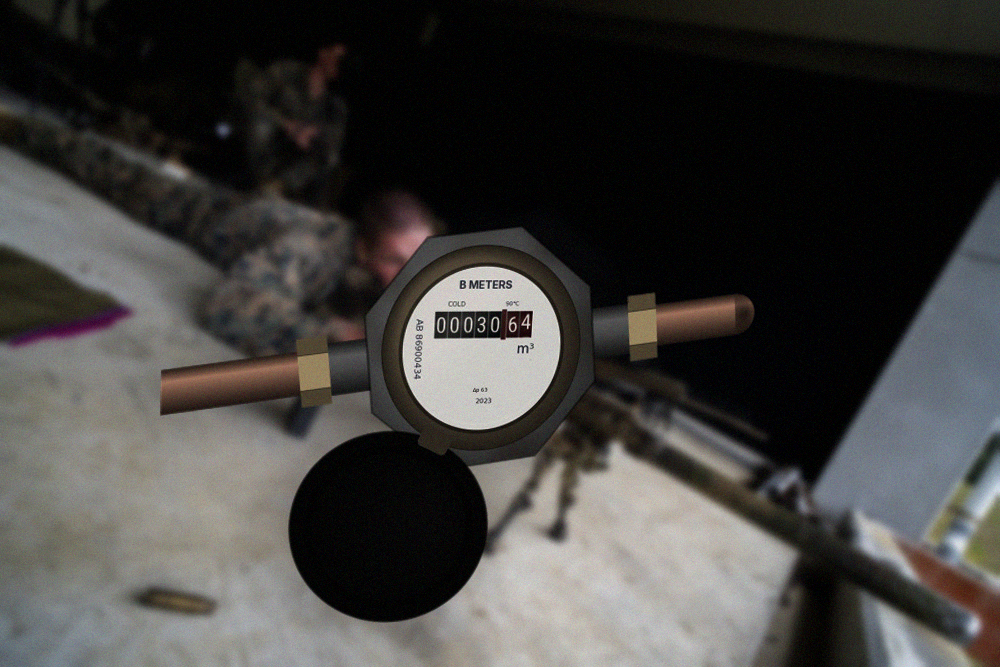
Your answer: 30.64 m³
